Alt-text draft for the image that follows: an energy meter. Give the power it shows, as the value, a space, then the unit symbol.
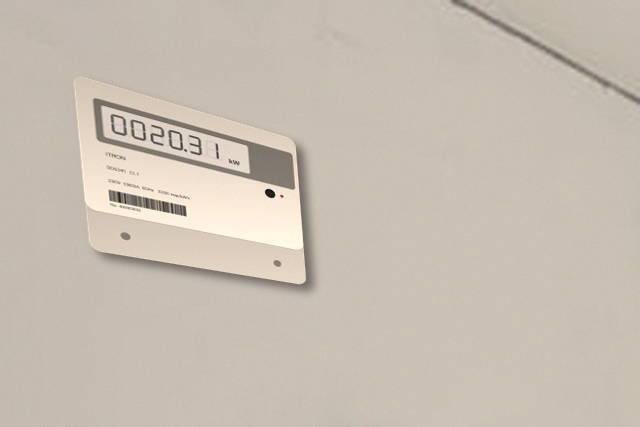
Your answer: 20.31 kW
